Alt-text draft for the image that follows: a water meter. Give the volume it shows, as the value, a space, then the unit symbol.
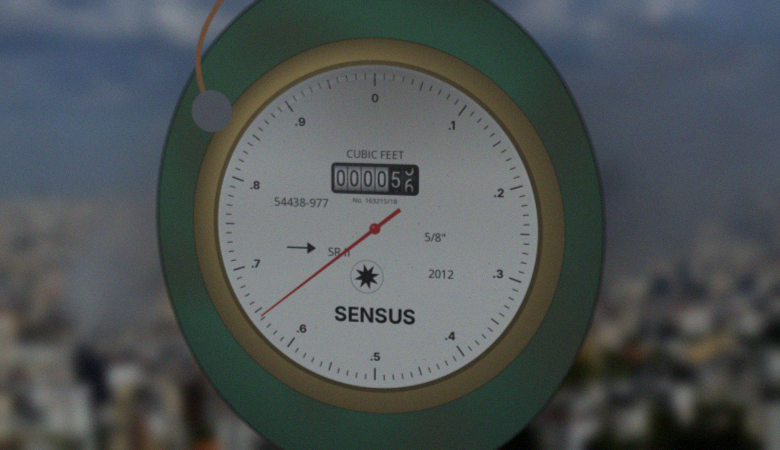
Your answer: 55.64 ft³
